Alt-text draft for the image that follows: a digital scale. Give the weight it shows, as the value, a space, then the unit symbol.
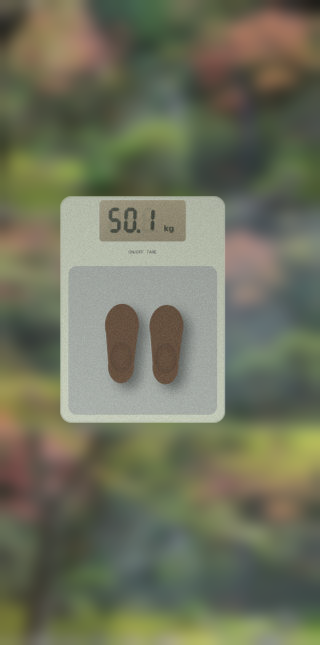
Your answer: 50.1 kg
